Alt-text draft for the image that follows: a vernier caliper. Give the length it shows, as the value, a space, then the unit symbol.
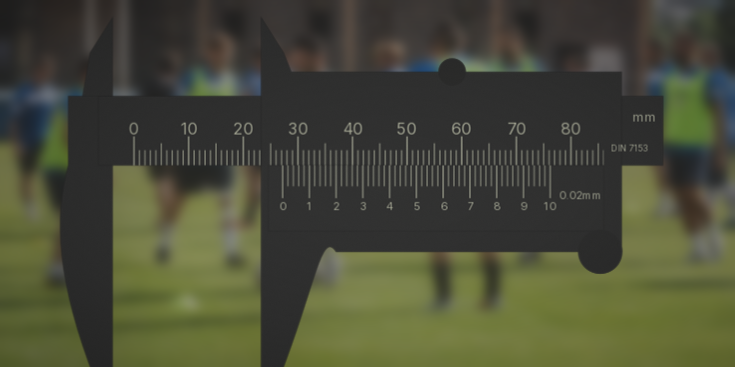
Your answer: 27.2 mm
